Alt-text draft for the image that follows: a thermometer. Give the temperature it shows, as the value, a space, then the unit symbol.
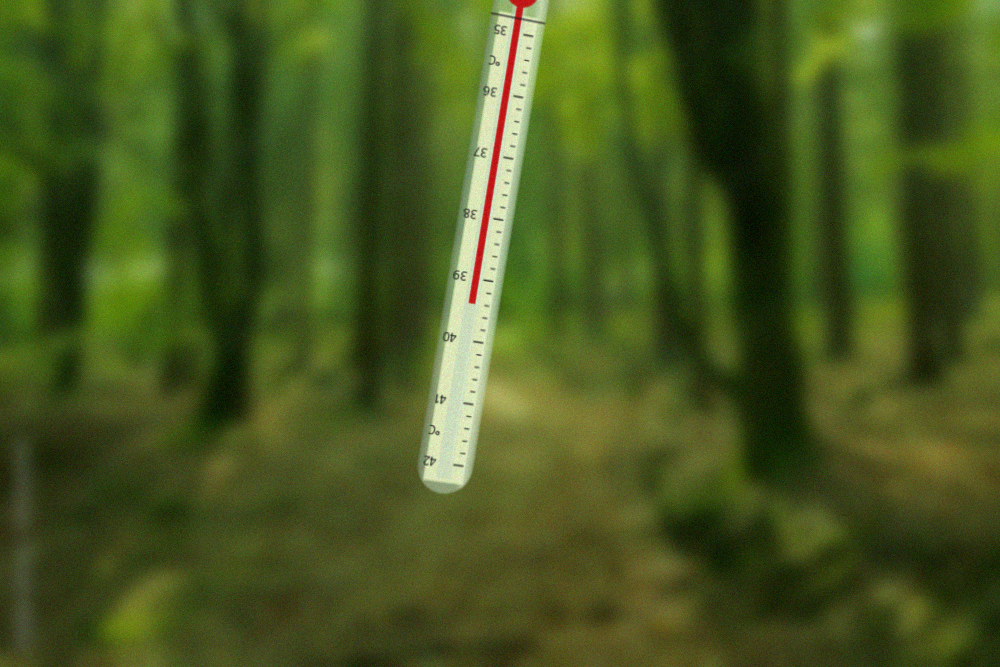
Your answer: 39.4 °C
